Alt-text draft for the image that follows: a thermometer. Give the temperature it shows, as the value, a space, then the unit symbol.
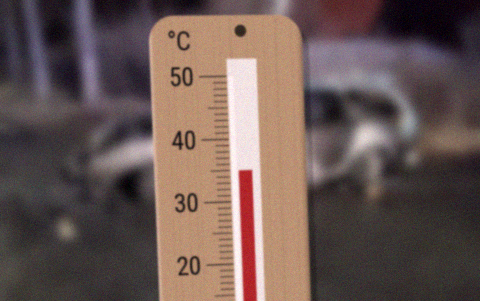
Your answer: 35 °C
